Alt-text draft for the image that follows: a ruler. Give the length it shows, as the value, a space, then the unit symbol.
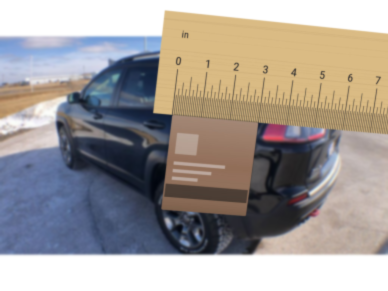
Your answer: 3 in
